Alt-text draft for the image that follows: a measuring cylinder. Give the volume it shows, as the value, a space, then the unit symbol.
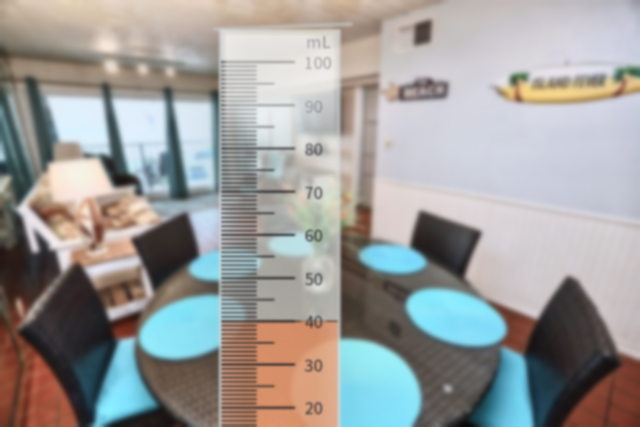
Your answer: 40 mL
